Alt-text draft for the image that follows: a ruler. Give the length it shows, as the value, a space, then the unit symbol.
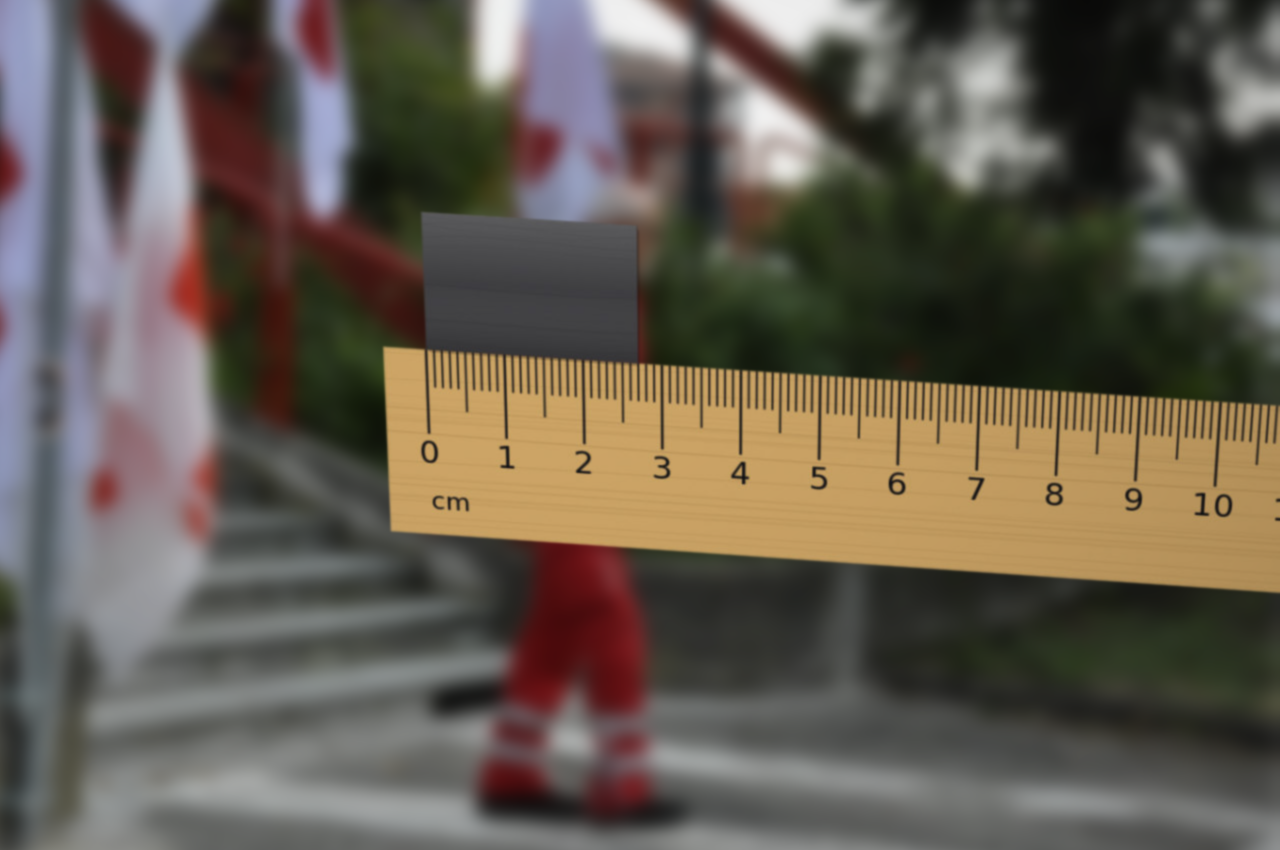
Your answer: 2.7 cm
